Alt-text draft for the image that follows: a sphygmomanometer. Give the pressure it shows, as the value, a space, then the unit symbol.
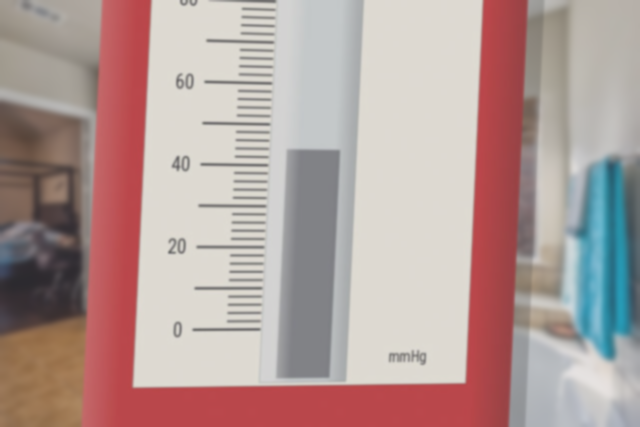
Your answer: 44 mmHg
